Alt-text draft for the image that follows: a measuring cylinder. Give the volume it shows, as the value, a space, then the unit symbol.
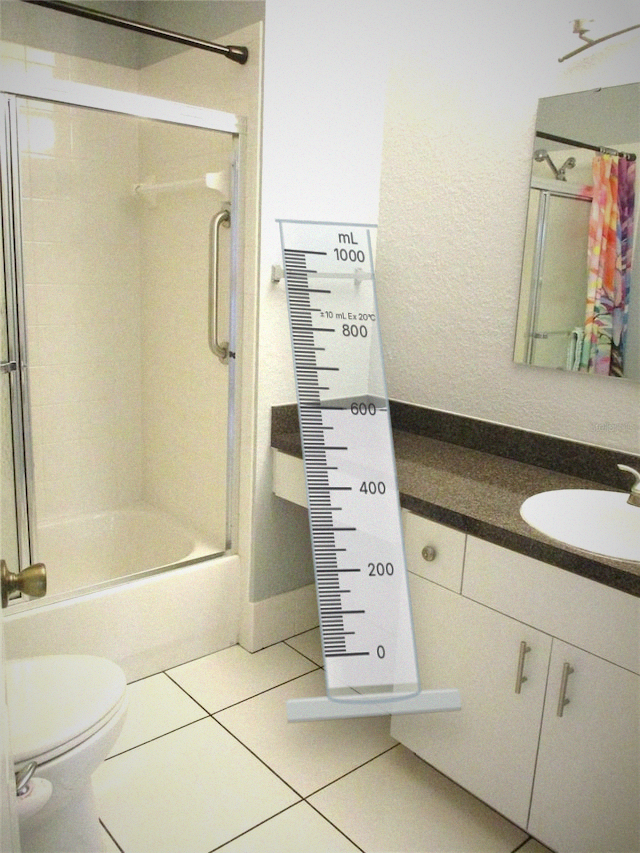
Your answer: 600 mL
